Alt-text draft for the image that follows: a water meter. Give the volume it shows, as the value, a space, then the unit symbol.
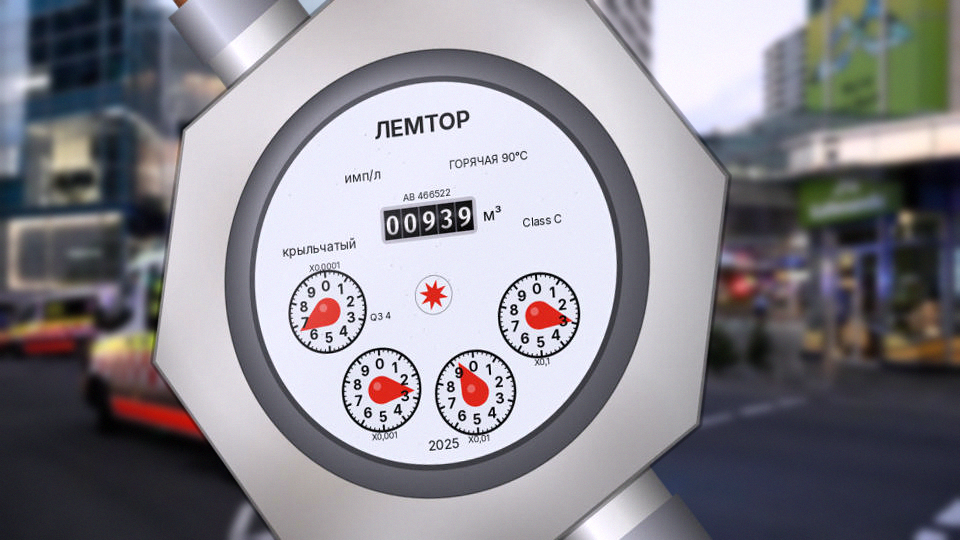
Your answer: 939.2926 m³
